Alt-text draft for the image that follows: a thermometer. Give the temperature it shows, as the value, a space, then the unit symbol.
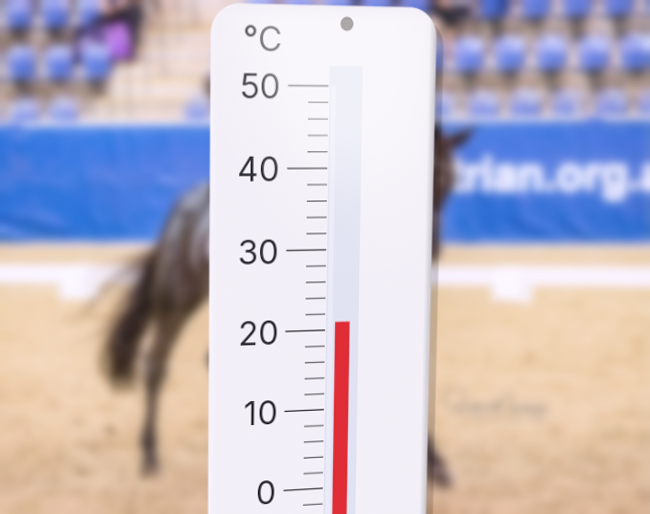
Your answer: 21 °C
